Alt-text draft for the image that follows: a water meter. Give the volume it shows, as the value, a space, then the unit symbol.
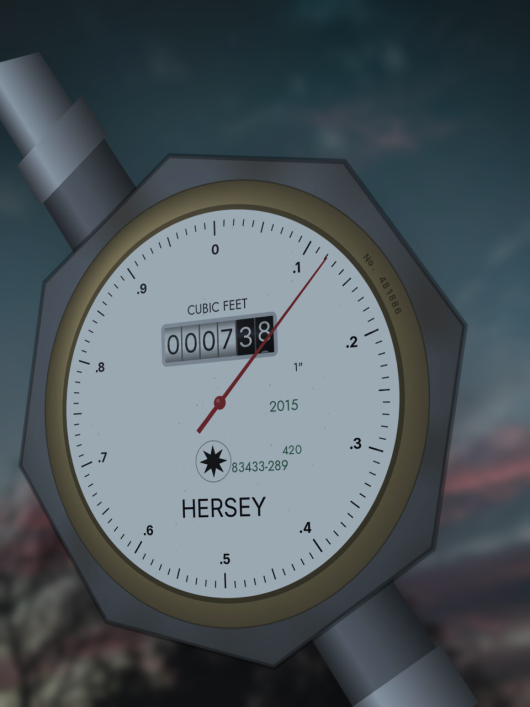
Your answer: 738.12 ft³
